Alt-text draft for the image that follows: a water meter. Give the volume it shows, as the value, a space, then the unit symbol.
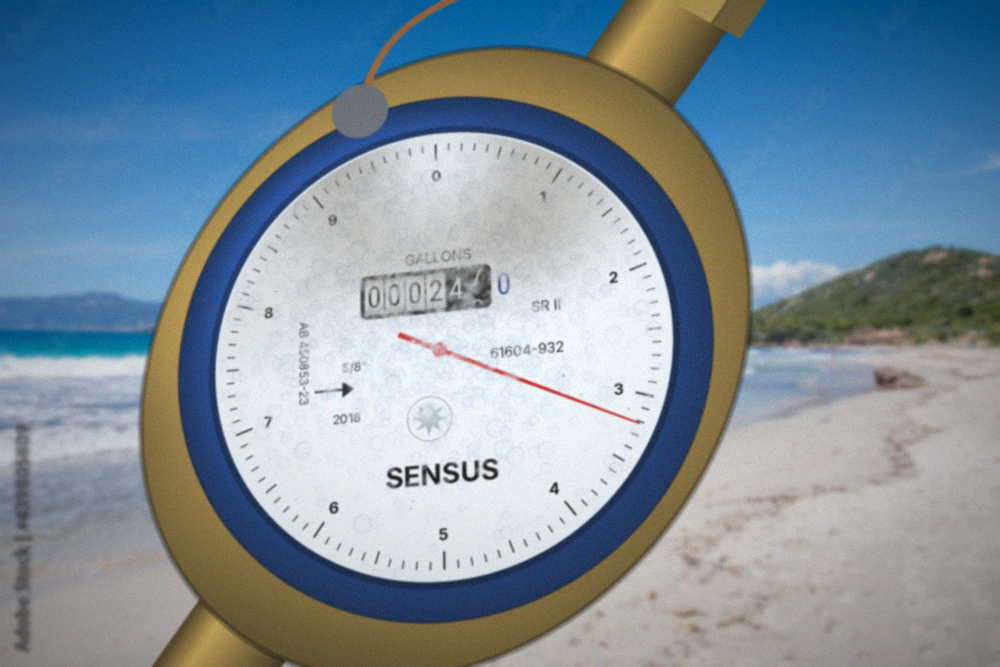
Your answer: 2473.2 gal
